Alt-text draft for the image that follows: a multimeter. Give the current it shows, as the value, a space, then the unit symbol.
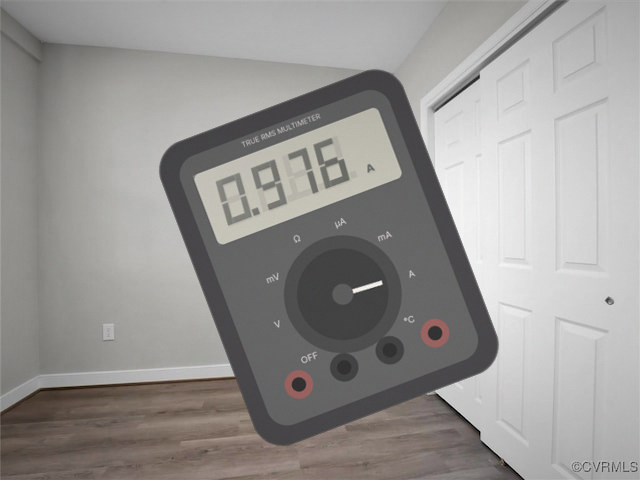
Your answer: 0.976 A
